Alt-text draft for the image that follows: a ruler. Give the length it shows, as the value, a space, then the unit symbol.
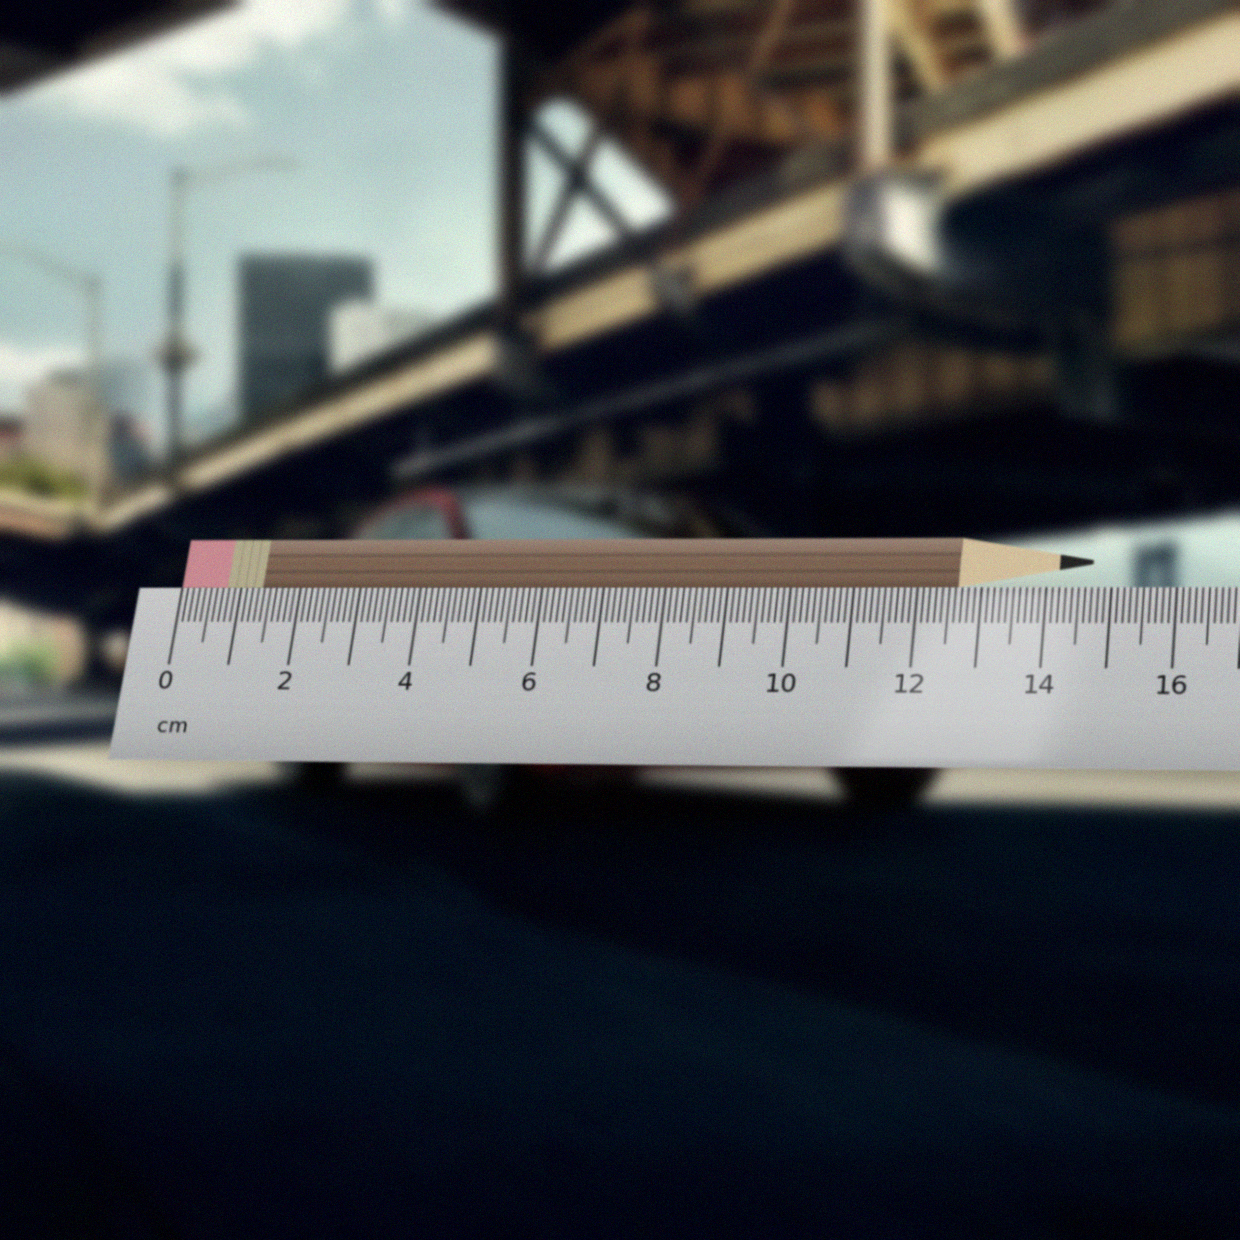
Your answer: 14.7 cm
